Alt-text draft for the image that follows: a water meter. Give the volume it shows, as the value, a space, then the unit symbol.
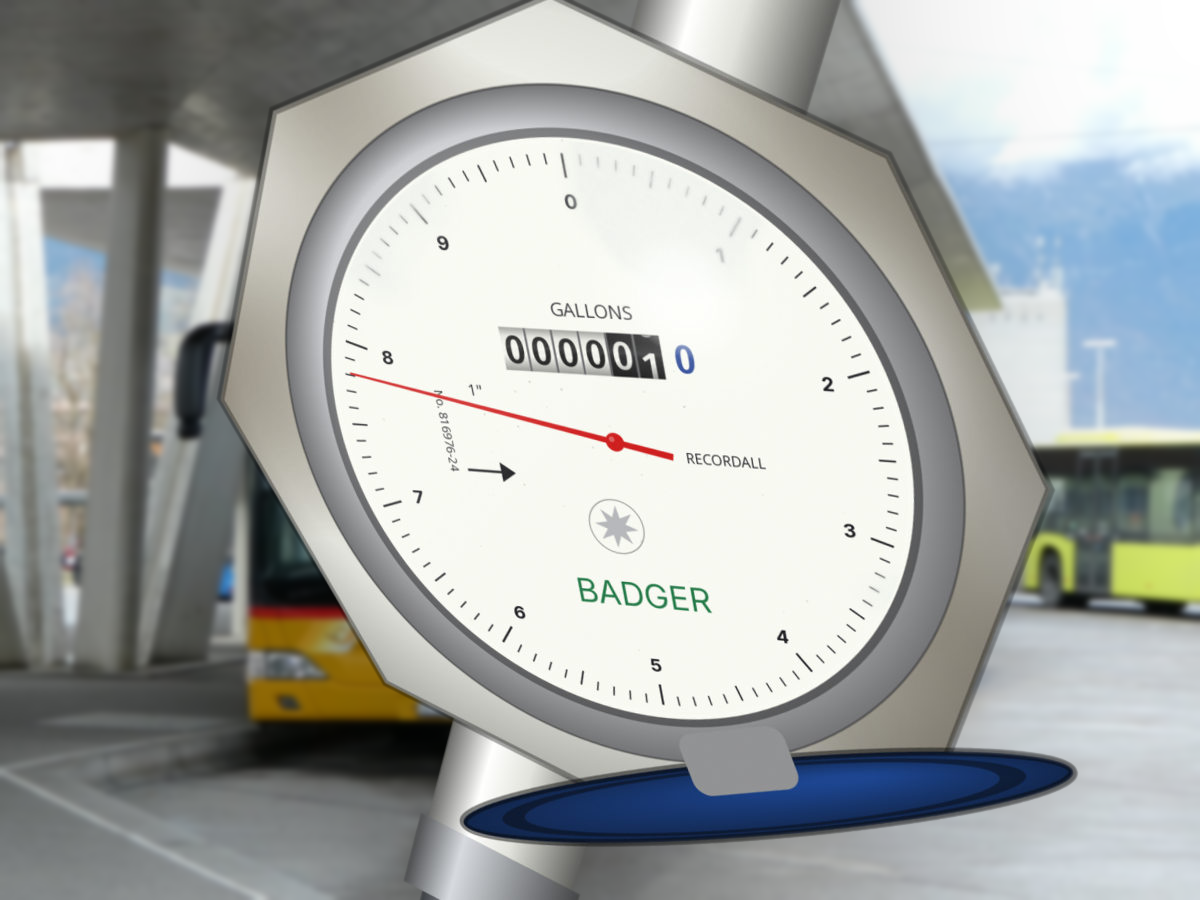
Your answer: 7.8 gal
